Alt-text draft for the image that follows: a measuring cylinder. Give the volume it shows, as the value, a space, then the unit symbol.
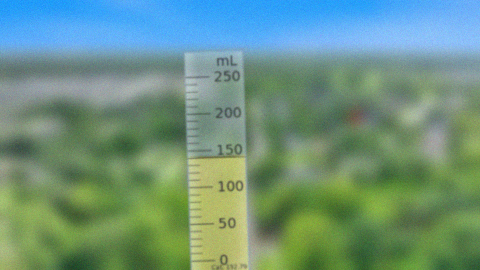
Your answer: 140 mL
